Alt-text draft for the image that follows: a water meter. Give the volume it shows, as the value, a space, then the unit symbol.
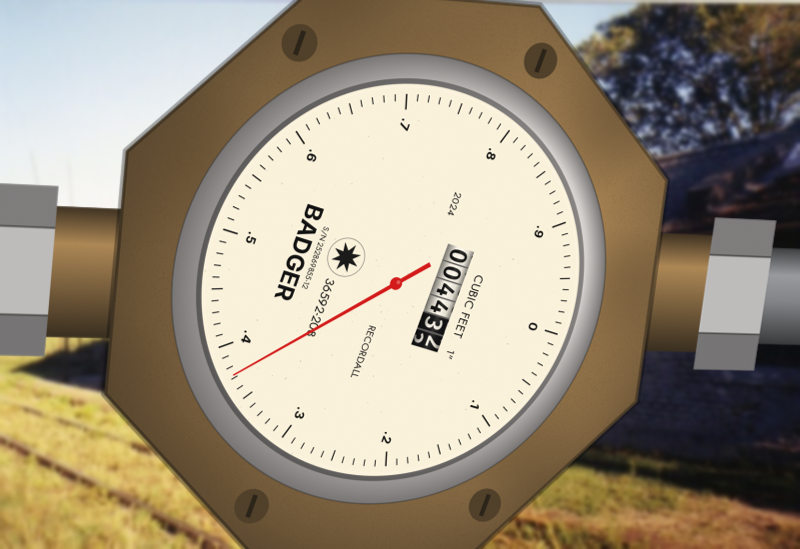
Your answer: 4432.37 ft³
